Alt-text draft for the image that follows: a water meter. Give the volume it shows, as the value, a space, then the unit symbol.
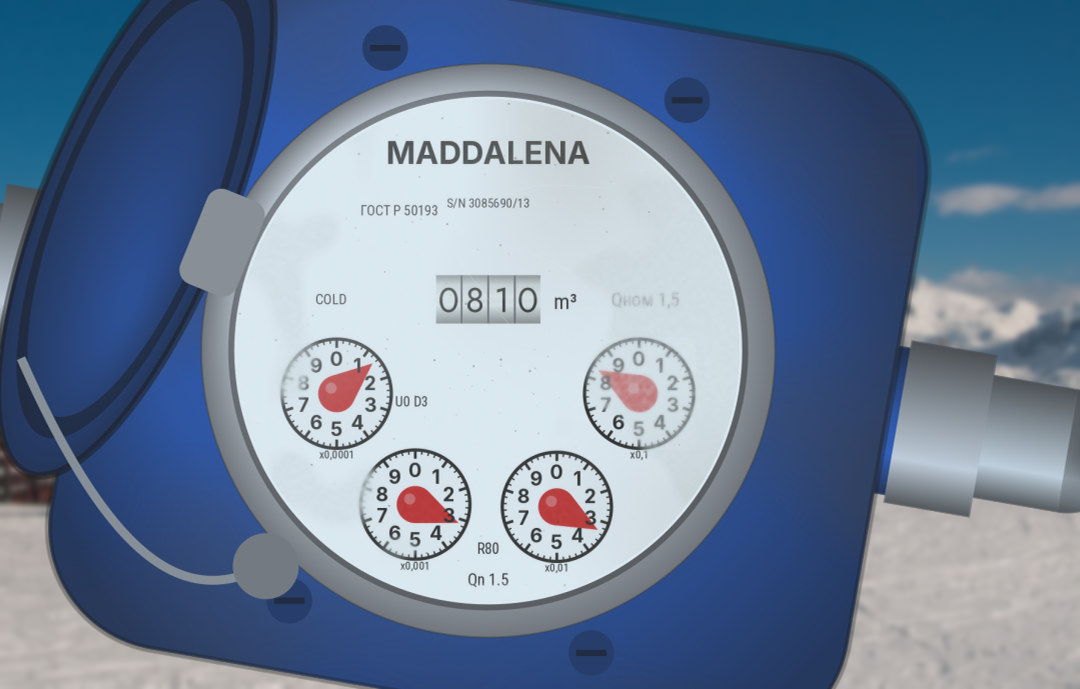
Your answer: 810.8331 m³
